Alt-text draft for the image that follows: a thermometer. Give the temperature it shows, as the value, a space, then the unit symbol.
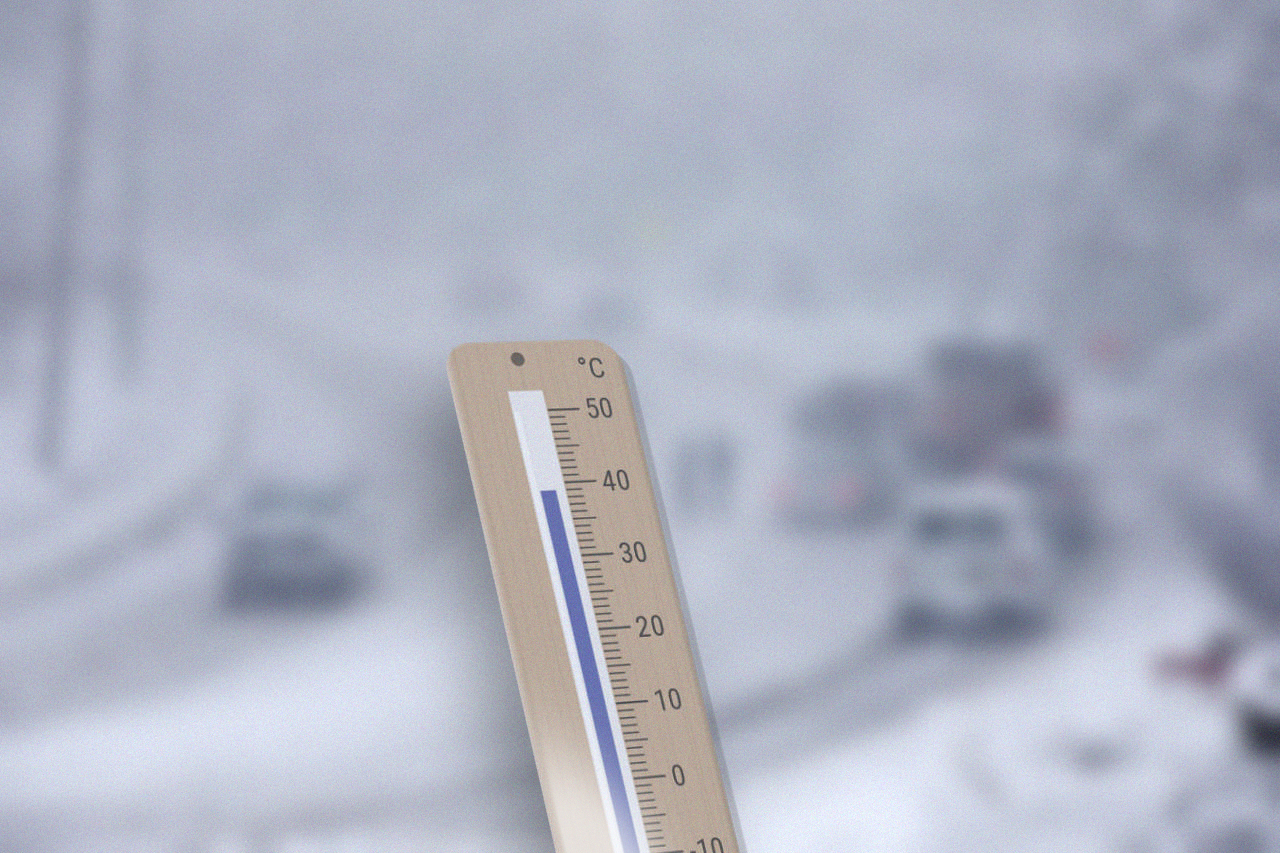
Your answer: 39 °C
